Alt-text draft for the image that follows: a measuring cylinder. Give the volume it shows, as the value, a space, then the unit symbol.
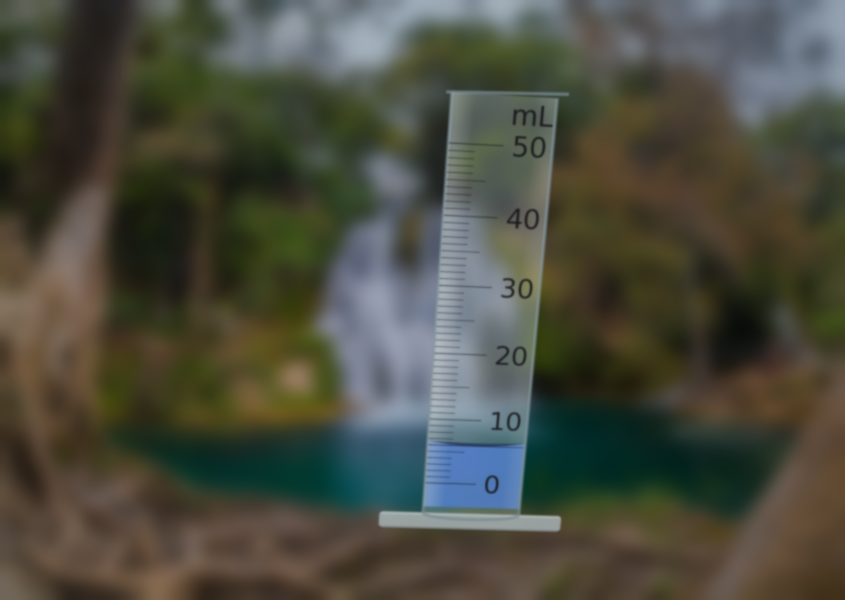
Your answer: 6 mL
